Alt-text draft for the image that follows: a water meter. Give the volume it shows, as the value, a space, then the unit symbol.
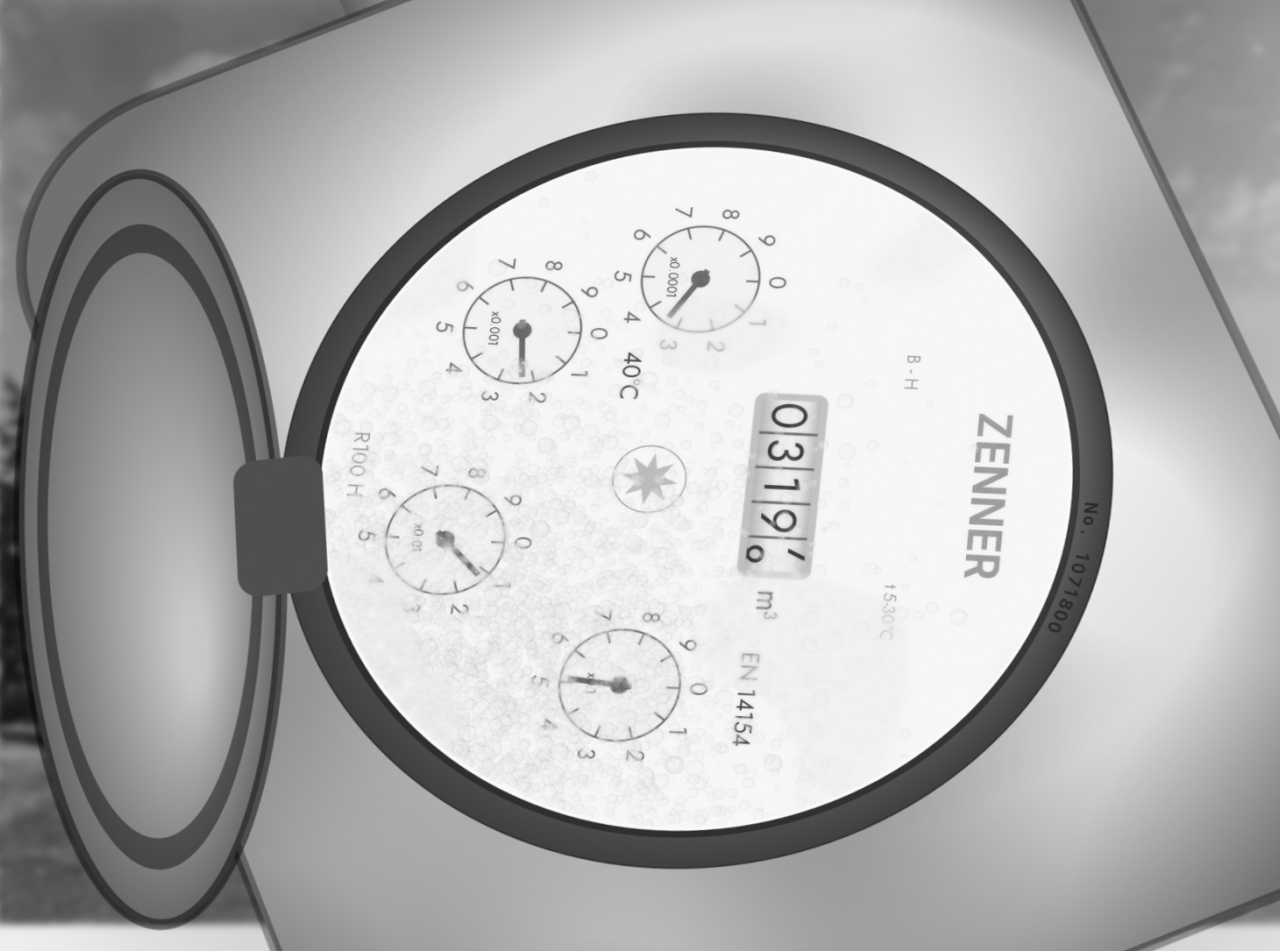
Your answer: 3197.5123 m³
